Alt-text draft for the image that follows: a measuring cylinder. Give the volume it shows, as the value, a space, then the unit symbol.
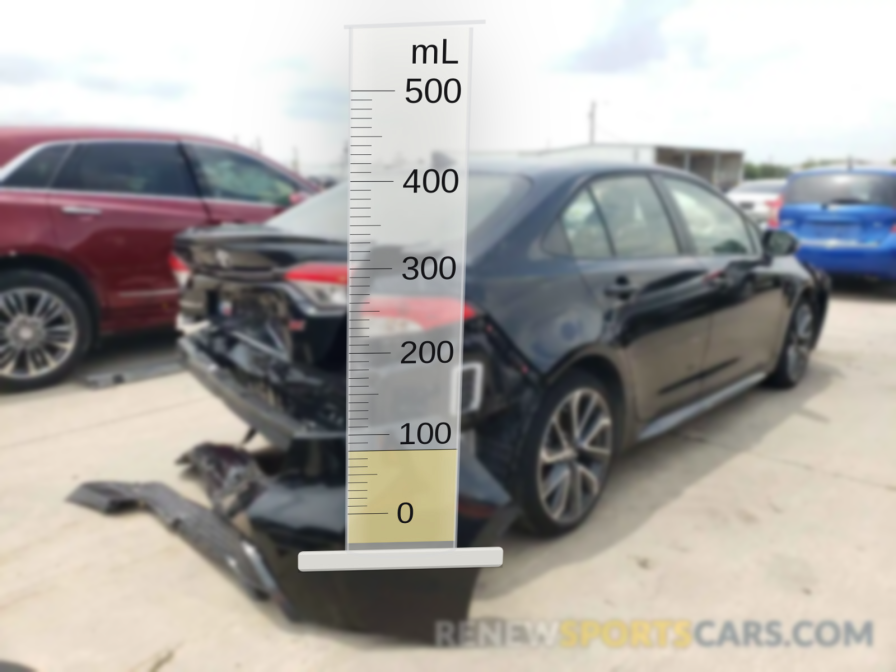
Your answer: 80 mL
